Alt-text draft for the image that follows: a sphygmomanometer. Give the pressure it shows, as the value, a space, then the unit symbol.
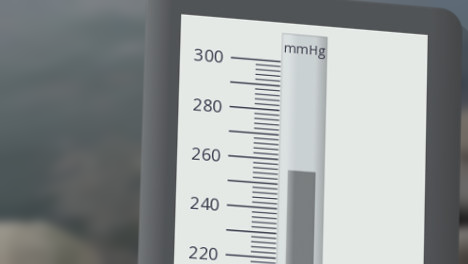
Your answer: 256 mmHg
